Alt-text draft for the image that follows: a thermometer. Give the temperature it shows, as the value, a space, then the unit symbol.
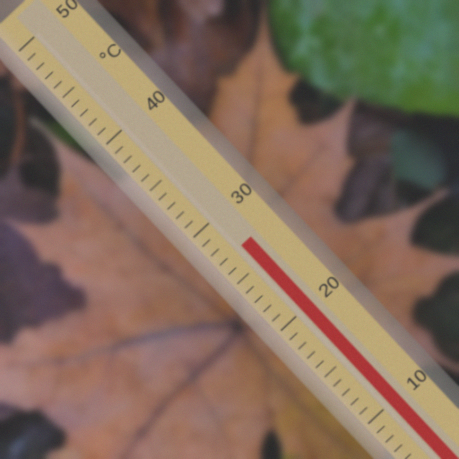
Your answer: 27 °C
